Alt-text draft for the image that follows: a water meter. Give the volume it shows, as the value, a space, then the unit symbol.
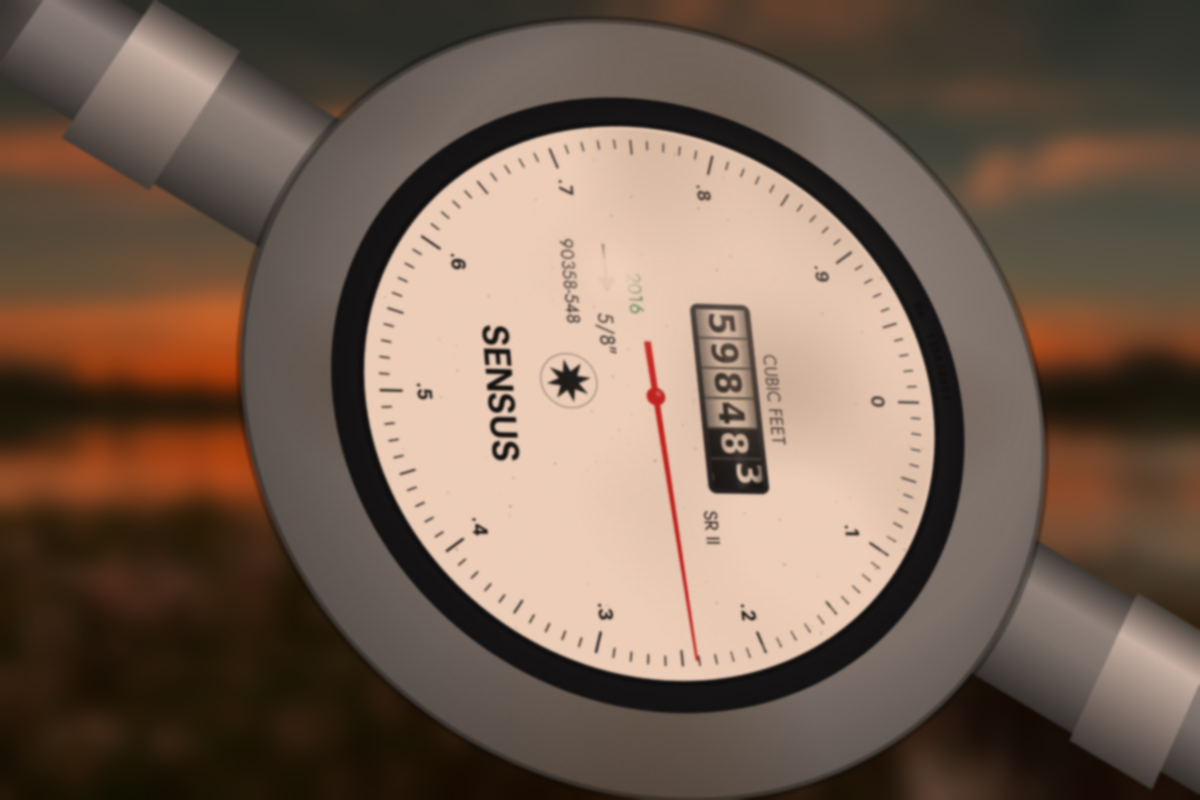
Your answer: 598483.24 ft³
